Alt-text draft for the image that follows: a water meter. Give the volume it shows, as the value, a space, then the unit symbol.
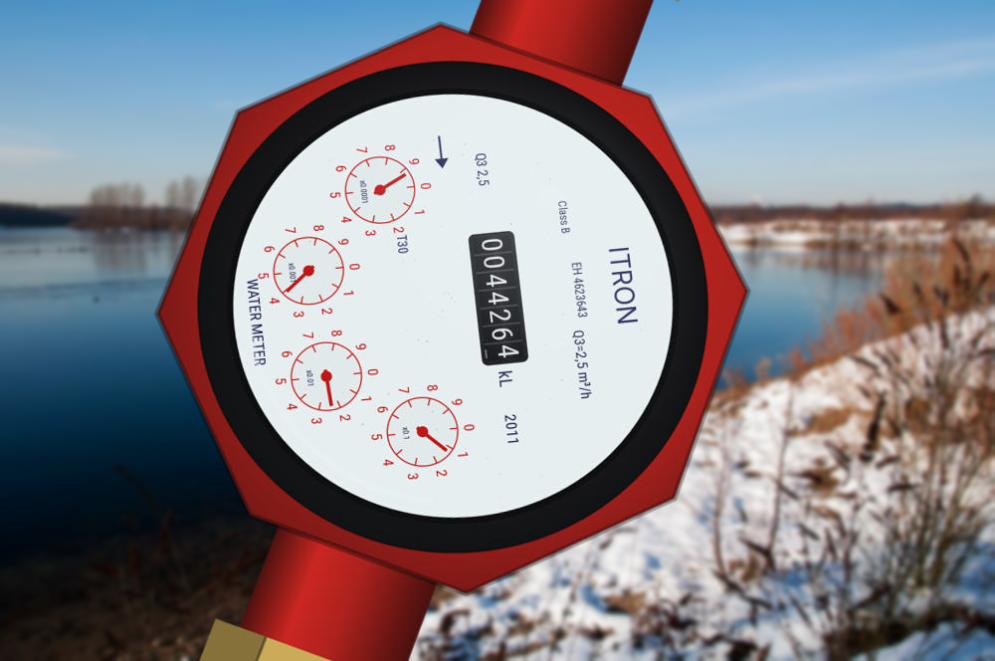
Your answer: 44264.1239 kL
